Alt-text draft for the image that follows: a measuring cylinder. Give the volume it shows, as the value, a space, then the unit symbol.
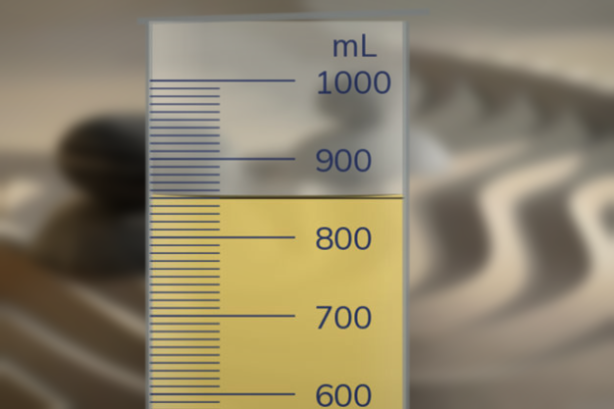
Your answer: 850 mL
